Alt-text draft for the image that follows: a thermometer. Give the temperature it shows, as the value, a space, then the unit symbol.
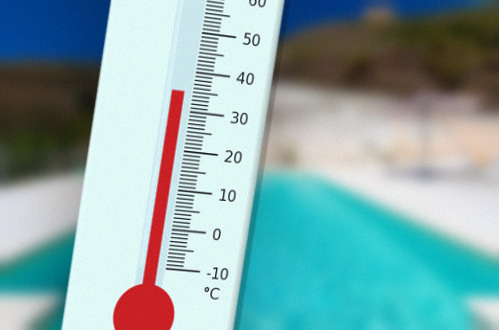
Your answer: 35 °C
